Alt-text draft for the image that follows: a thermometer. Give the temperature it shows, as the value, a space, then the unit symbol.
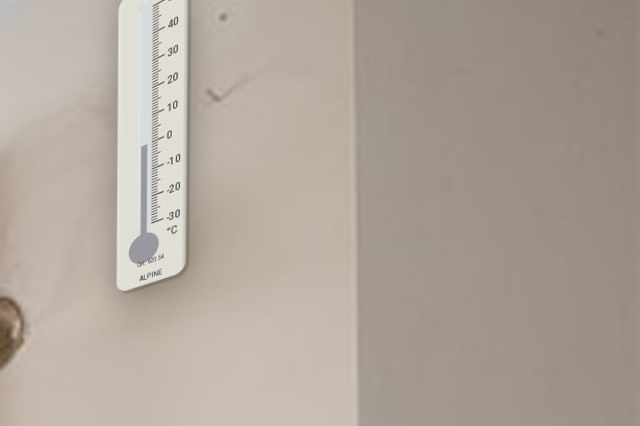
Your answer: 0 °C
